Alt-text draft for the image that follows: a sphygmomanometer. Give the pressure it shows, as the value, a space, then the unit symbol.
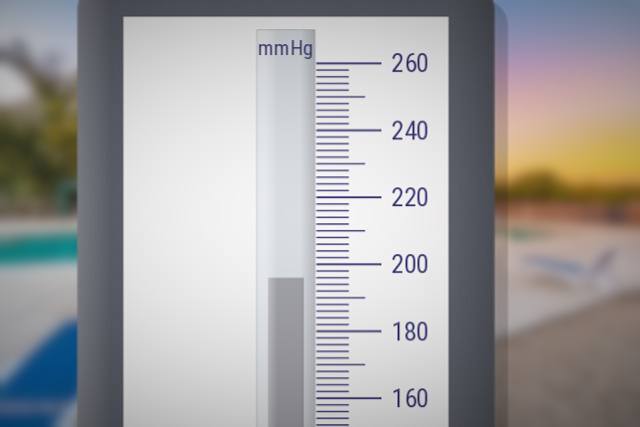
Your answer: 196 mmHg
